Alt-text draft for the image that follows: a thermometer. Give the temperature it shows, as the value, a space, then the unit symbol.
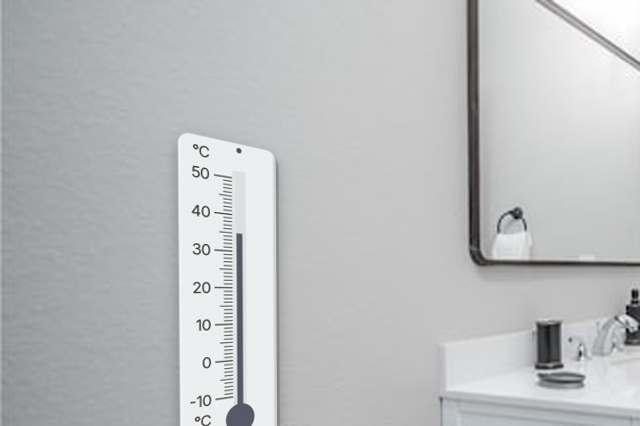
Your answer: 35 °C
